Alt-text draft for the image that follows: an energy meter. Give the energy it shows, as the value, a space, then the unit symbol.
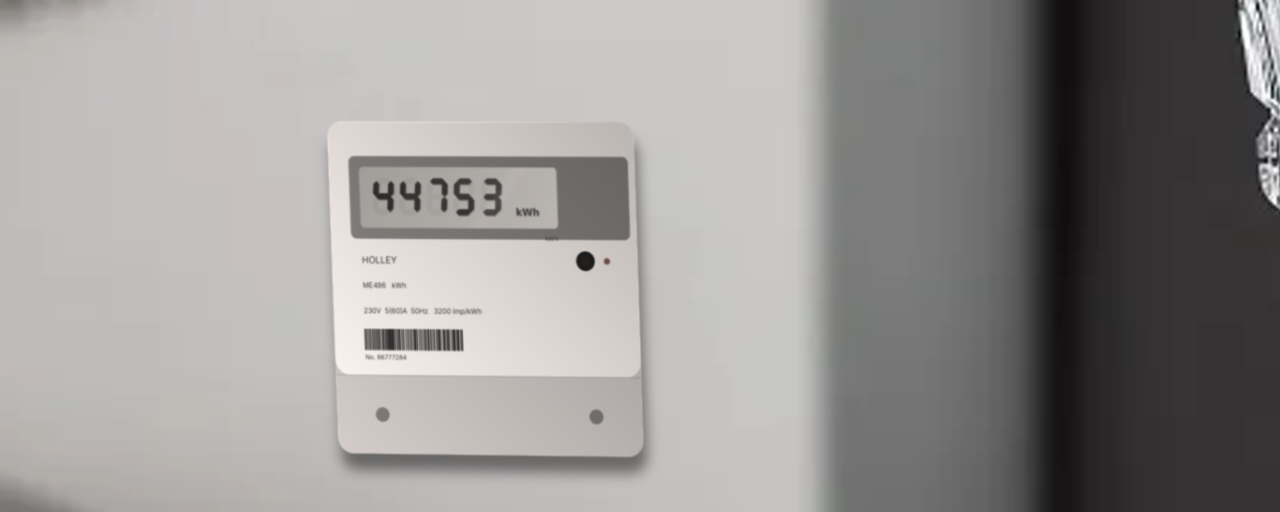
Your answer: 44753 kWh
